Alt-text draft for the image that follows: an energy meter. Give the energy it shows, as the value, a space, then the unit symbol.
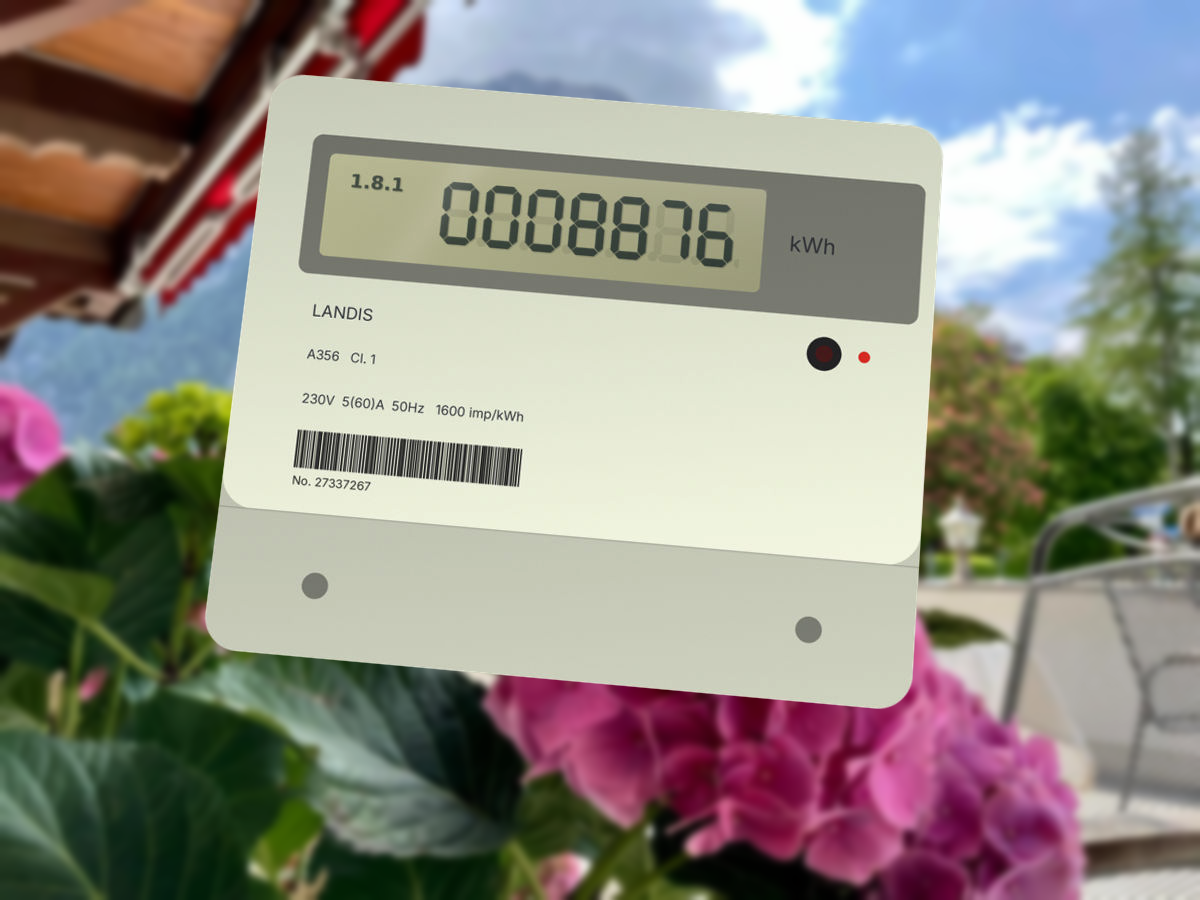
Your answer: 8876 kWh
